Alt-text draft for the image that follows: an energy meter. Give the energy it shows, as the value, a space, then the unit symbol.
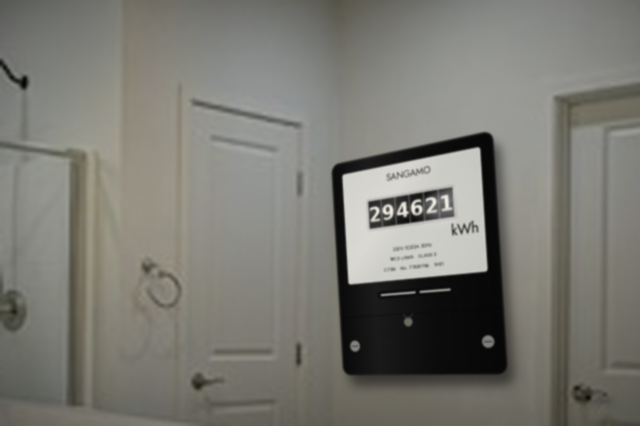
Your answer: 294621 kWh
